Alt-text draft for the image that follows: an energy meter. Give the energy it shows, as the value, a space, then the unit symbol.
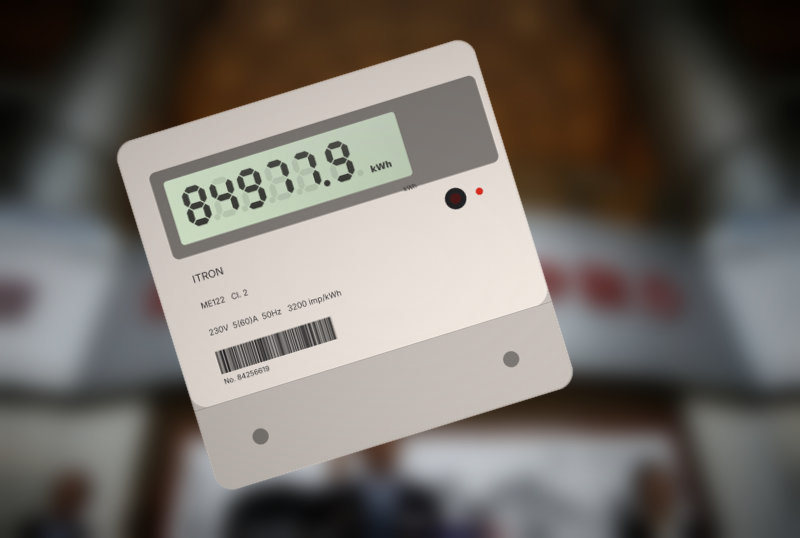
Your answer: 84977.9 kWh
